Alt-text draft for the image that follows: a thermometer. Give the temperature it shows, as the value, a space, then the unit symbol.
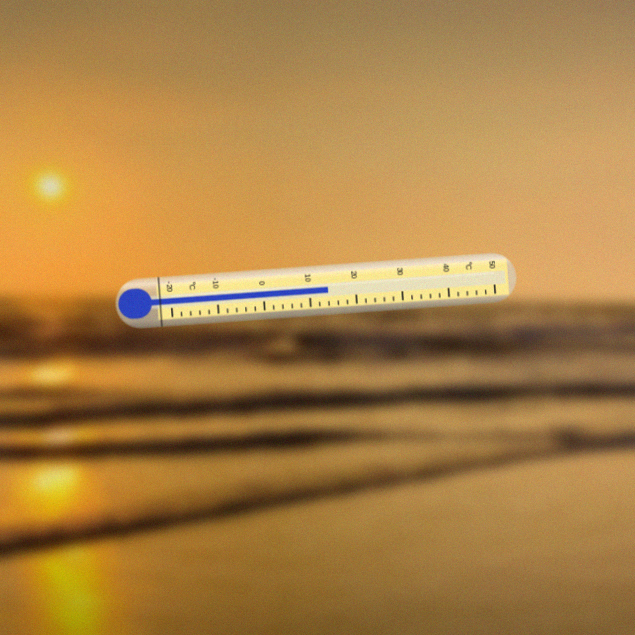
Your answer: 14 °C
